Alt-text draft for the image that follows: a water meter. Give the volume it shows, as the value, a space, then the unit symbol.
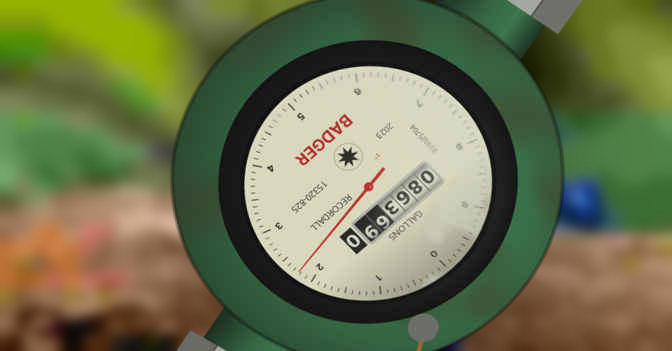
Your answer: 863692.2 gal
